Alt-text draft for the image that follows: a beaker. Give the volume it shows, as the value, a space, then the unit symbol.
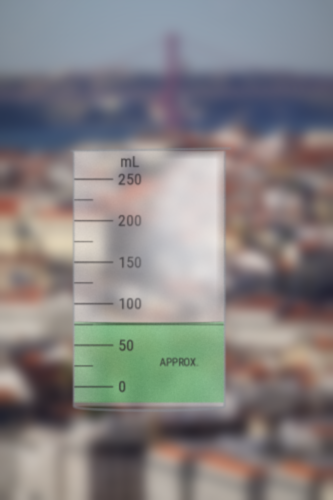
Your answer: 75 mL
